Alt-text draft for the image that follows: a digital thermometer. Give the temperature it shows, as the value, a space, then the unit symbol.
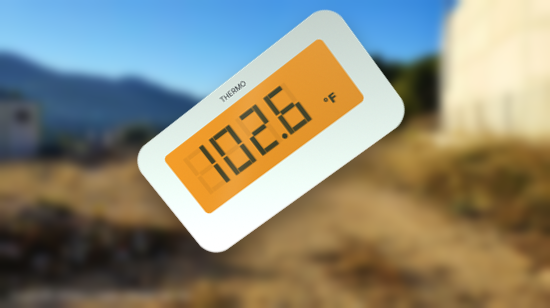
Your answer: 102.6 °F
